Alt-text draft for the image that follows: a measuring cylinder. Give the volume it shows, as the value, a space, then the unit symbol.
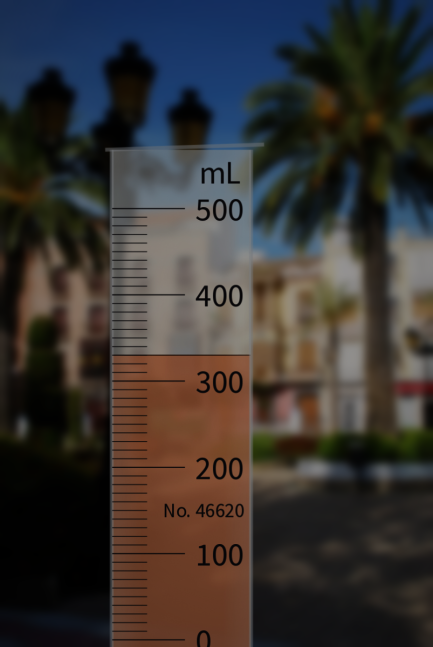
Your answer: 330 mL
